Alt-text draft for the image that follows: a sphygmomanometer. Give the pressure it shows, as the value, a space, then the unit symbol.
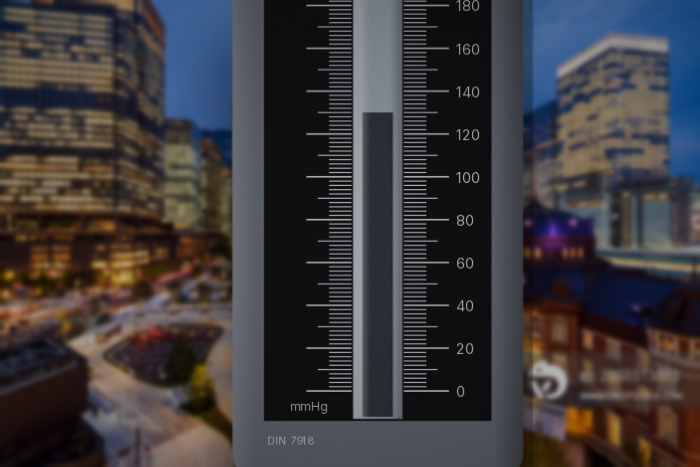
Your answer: 130 mmHg
